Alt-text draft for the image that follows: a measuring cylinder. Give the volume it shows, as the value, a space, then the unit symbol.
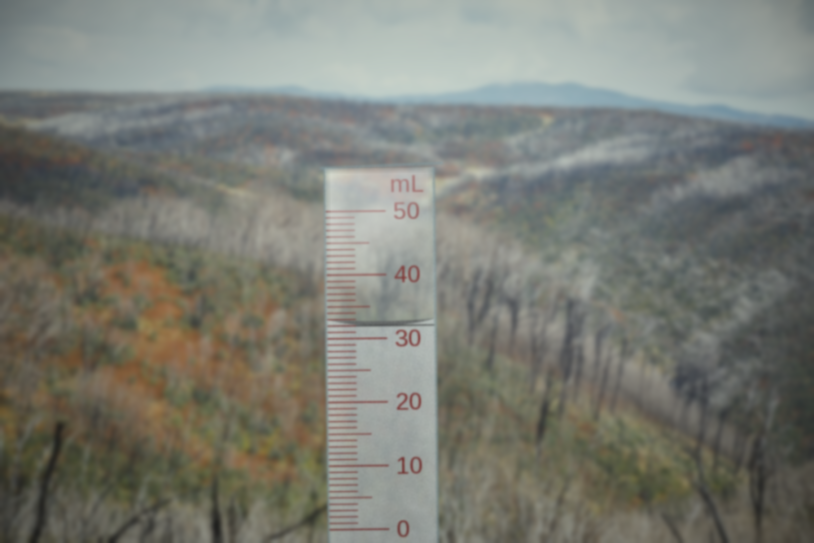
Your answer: 32 mL
